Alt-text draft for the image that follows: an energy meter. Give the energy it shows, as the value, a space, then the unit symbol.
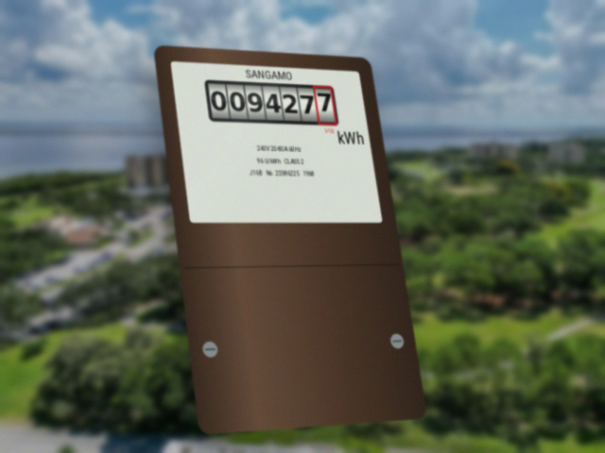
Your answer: 9427.7 kWh
